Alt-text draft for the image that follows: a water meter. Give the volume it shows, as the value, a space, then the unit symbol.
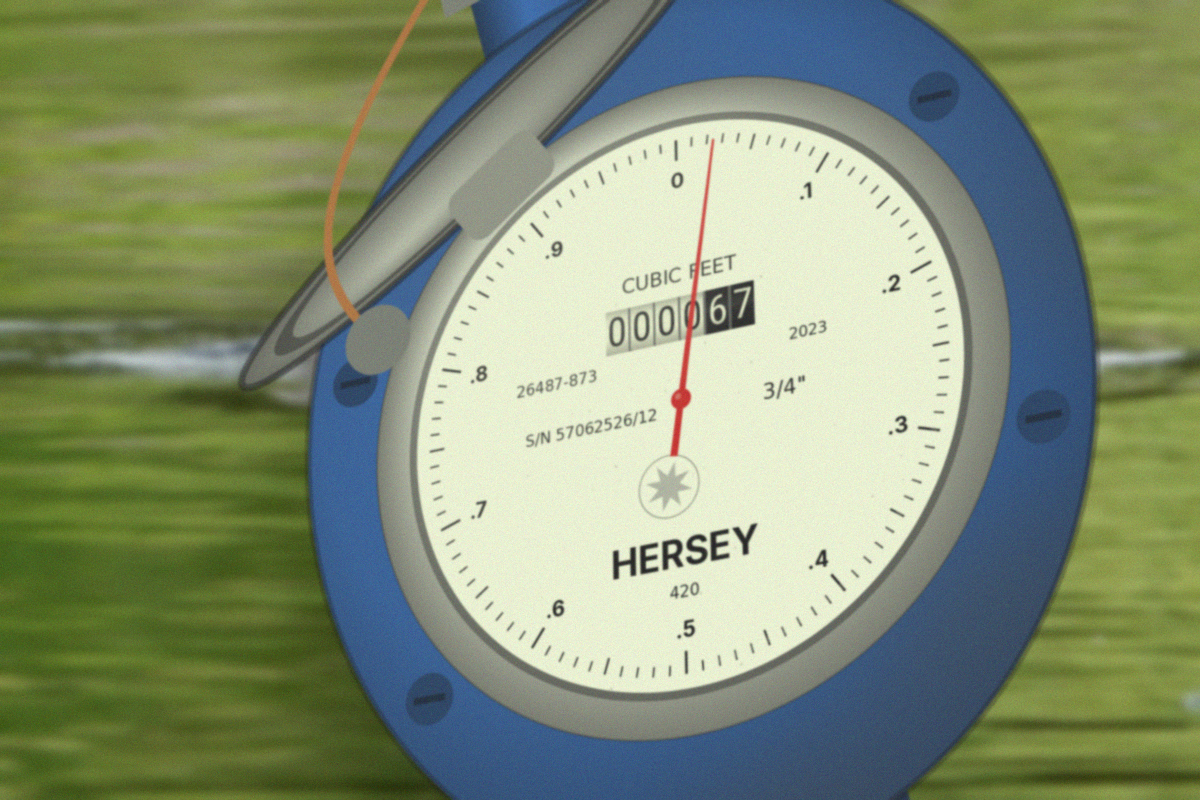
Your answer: 67.02 ft³
